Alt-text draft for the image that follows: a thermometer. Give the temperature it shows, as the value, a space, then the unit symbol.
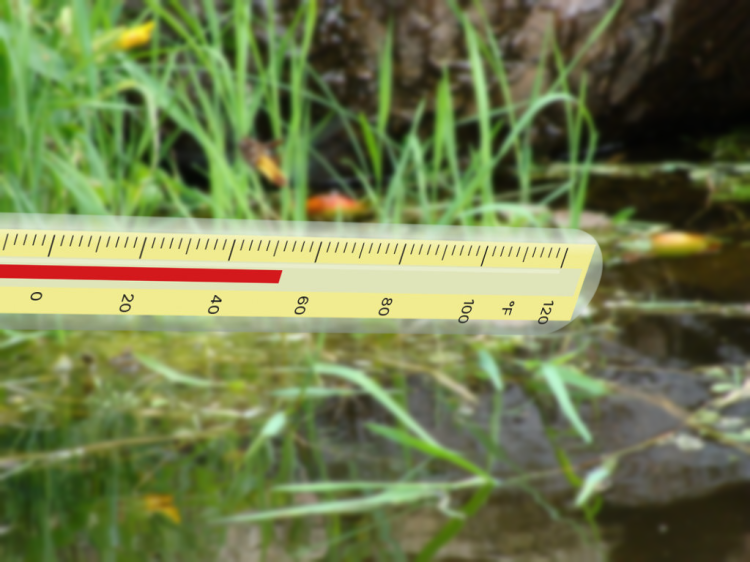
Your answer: 53 °F
